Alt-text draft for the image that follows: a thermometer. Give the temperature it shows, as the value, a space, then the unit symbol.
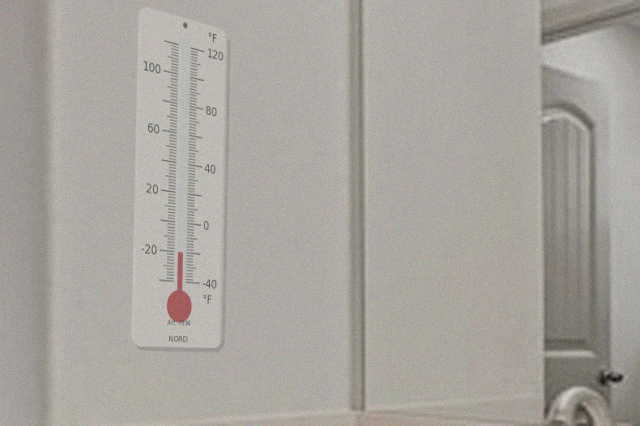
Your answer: -20 °F
